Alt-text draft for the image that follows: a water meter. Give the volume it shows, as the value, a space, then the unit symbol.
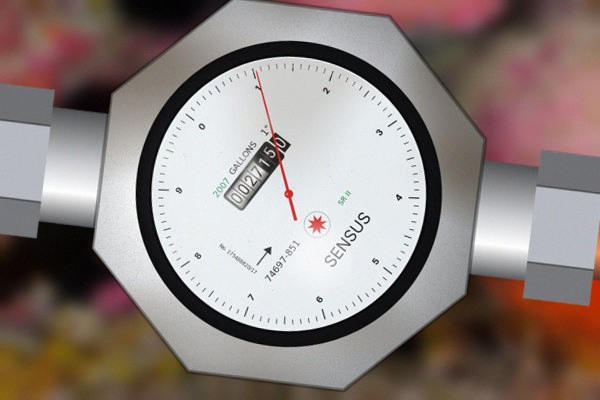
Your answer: 27151.0 gal
